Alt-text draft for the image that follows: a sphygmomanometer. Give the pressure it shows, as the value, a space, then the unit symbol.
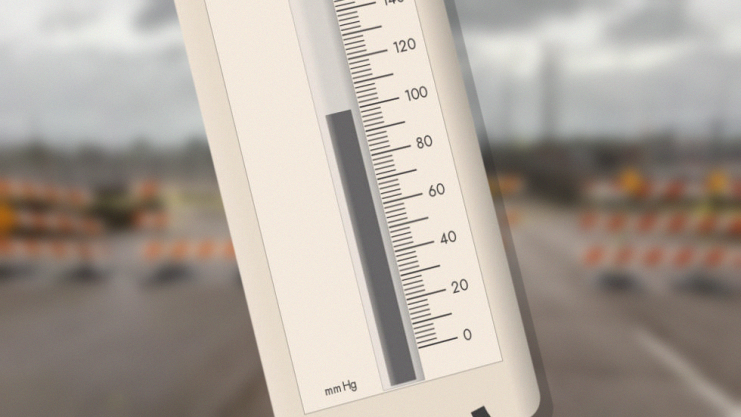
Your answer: 100 mmHg
